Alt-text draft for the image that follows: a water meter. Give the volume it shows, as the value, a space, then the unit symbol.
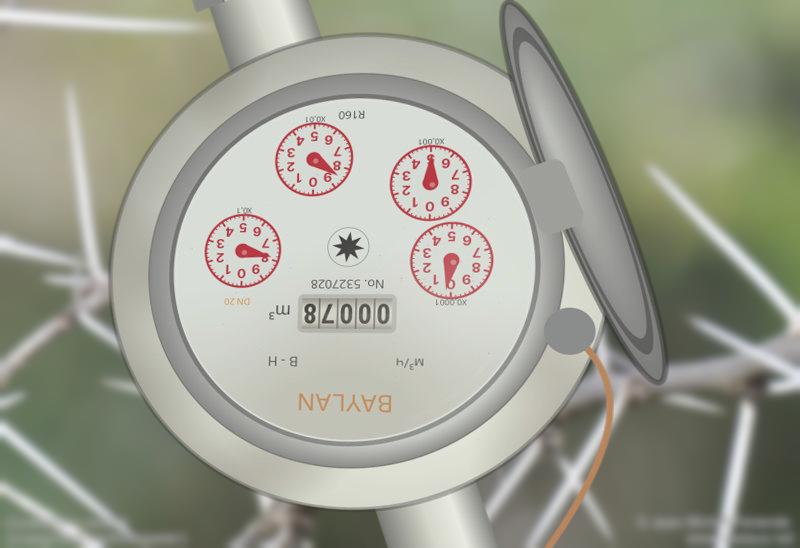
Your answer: 78.7850 m³
